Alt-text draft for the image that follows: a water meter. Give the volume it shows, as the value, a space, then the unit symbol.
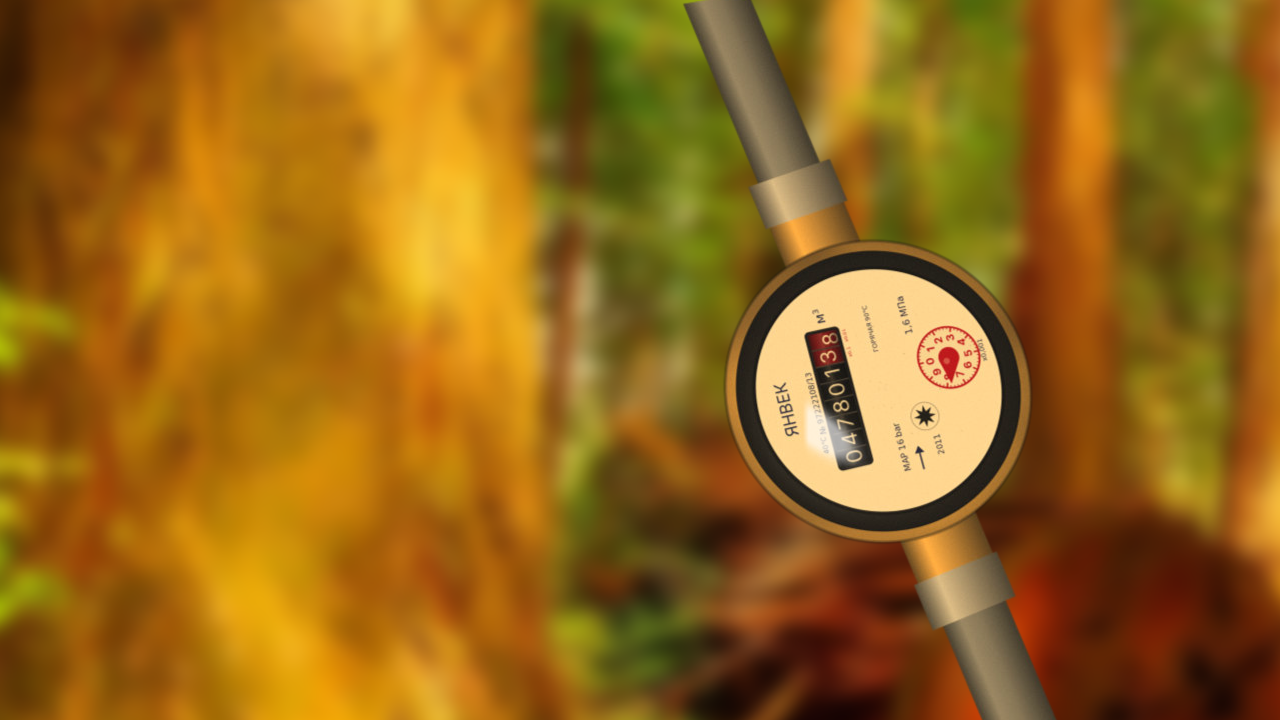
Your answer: 47801.377 m³
